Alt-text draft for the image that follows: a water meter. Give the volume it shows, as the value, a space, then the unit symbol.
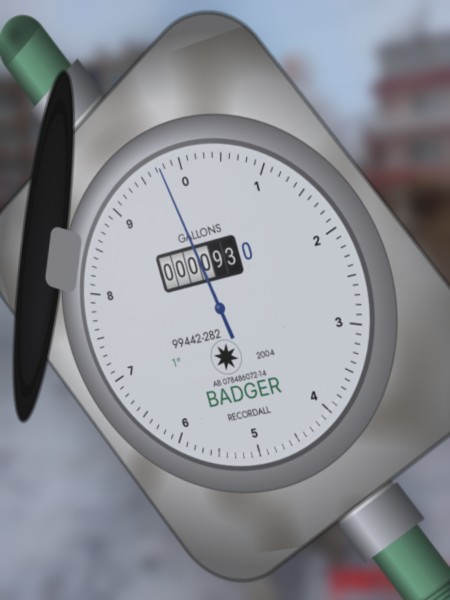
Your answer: 929.7 gal
